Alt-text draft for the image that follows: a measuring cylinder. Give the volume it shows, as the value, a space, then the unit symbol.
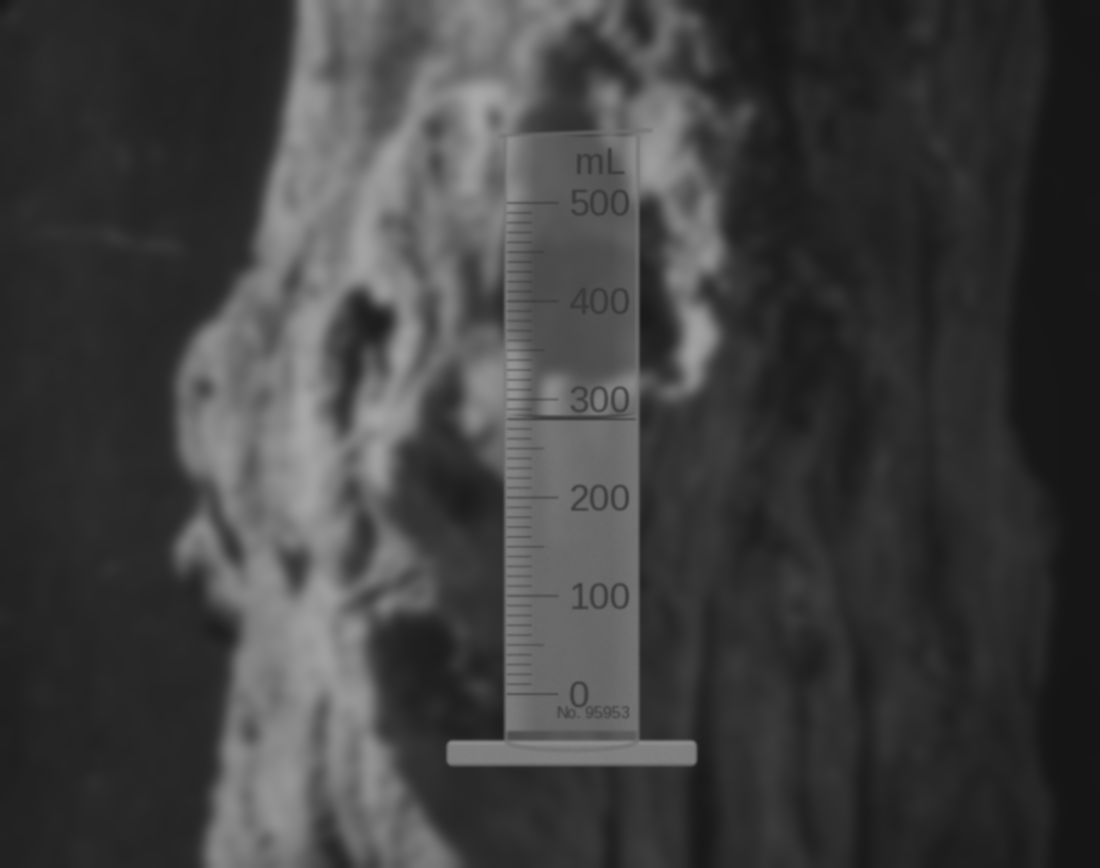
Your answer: 280 mL
